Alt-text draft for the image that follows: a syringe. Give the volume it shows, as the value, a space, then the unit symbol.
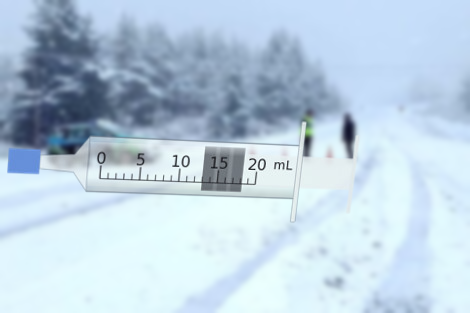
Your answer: 13 mL
